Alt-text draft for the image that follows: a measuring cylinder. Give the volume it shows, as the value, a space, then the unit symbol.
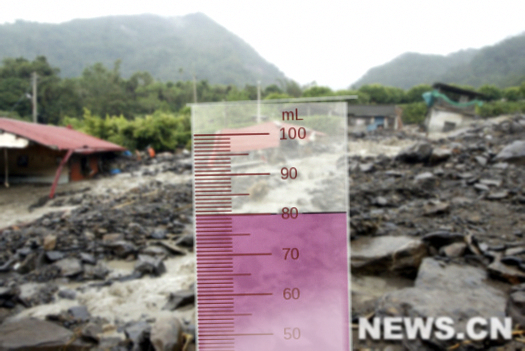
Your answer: 80 mL
